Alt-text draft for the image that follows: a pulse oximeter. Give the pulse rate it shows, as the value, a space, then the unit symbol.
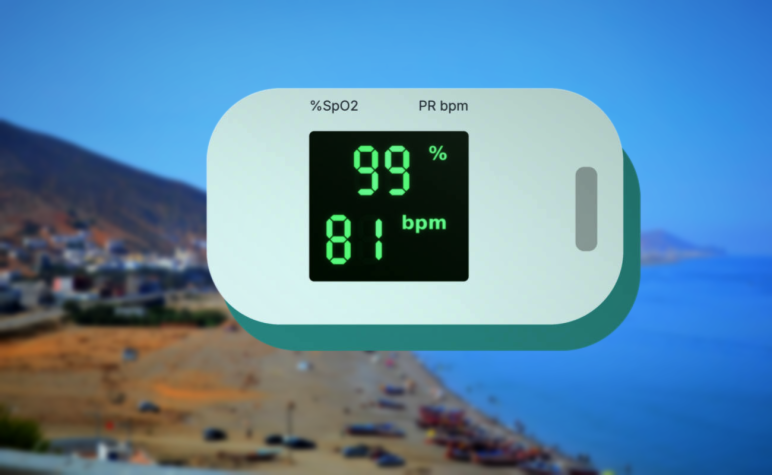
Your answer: 81 bpm
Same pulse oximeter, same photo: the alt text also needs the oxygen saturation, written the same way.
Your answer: 99 %
